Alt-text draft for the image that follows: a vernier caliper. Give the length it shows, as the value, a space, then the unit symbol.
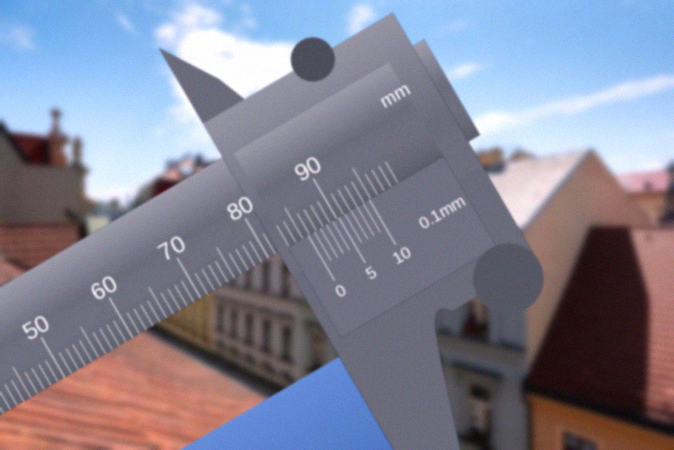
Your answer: 85.8 mm
